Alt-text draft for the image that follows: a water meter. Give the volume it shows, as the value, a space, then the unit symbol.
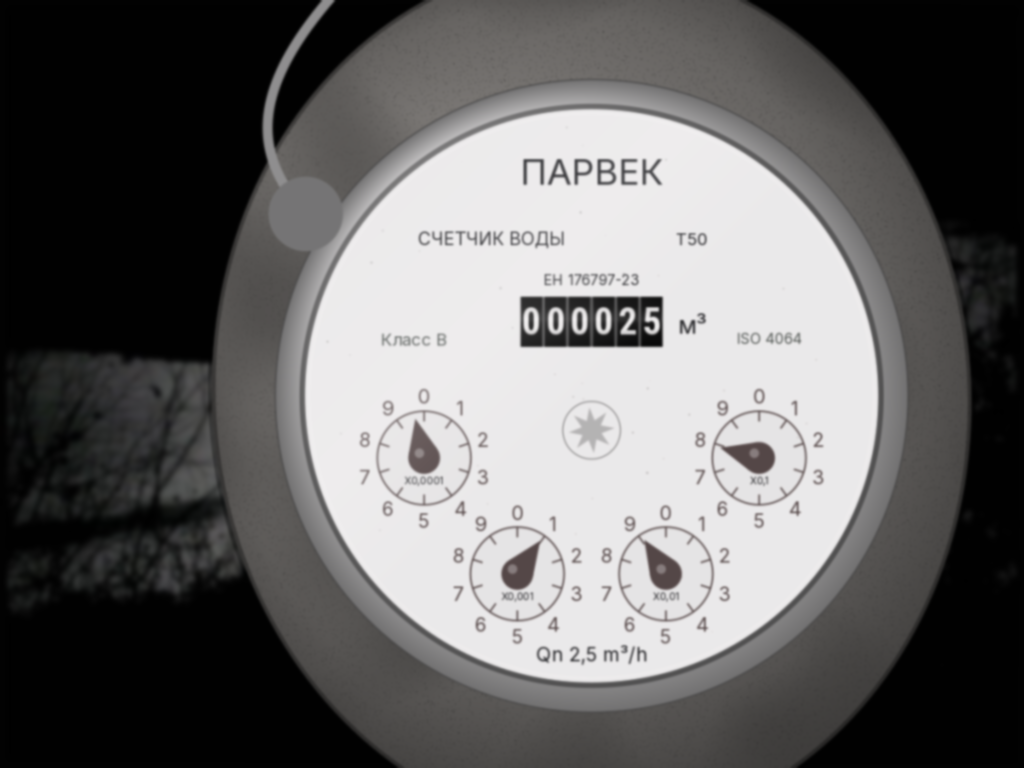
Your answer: 25.7909 m³
